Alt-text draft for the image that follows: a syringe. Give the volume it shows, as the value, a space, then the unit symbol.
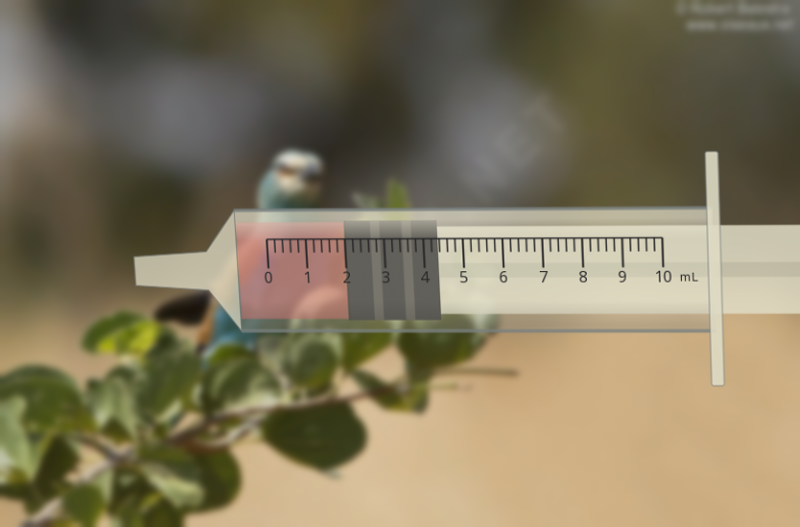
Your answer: 2 mL
